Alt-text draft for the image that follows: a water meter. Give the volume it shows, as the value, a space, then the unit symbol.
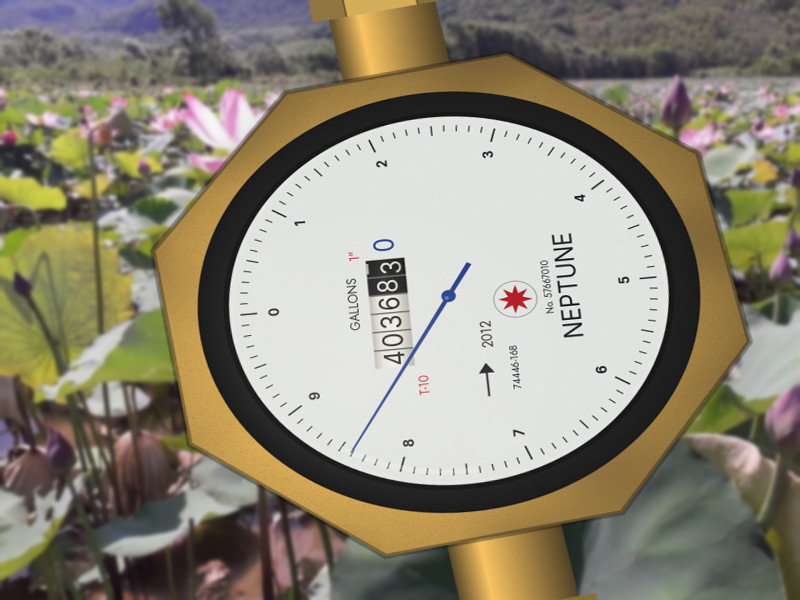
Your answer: 4036828.4 gal
